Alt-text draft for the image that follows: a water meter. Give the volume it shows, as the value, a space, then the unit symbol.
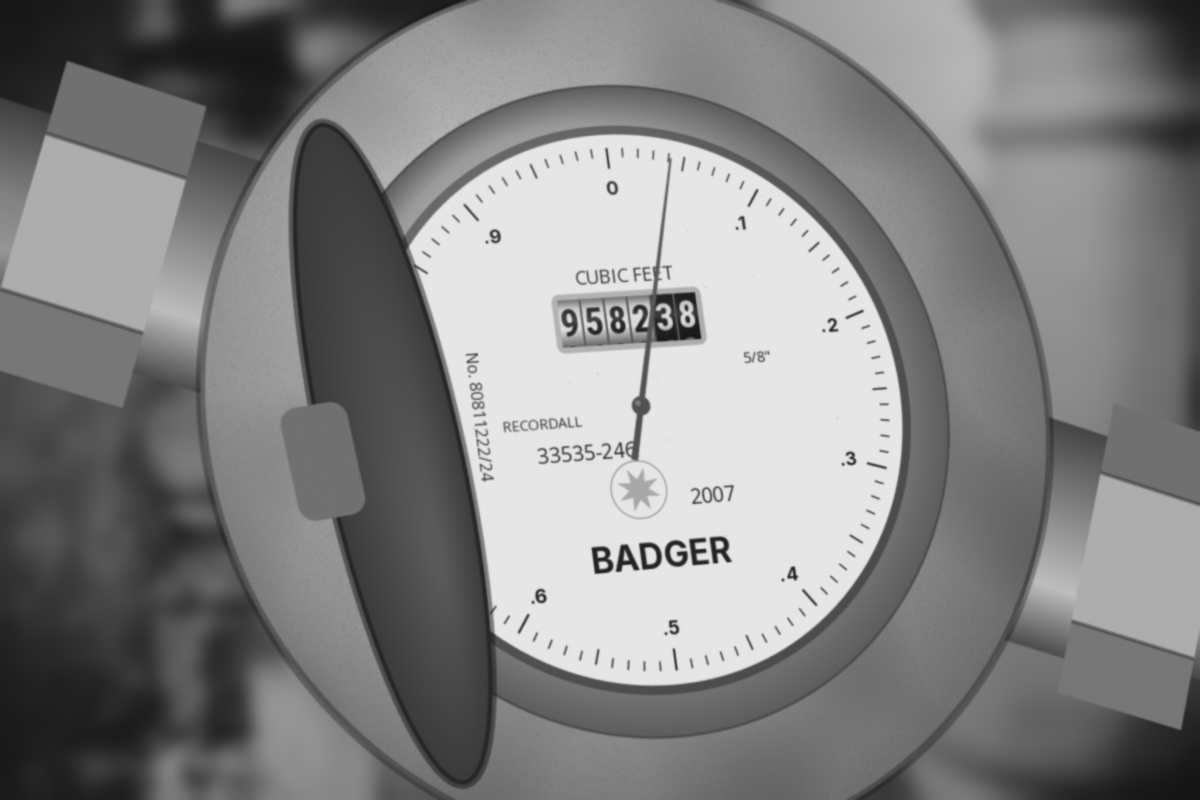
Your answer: 958238.04 ft³
